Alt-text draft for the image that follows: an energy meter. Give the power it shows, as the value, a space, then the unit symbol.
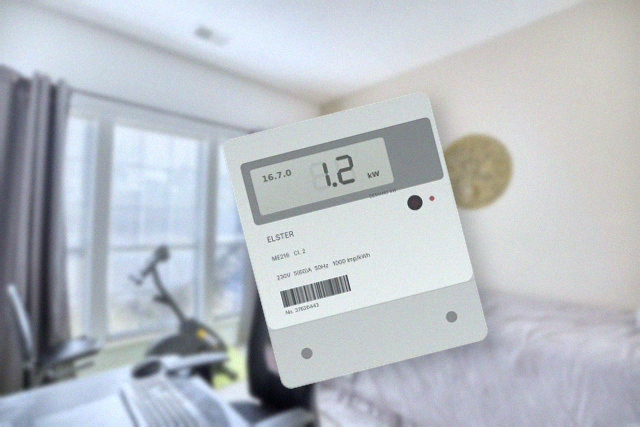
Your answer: 1.2 kW
